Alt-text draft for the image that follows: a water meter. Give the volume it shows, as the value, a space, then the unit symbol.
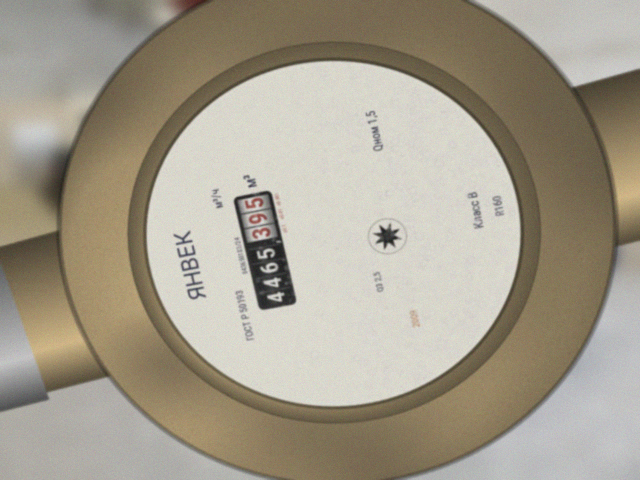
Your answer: 4465.395 m³
